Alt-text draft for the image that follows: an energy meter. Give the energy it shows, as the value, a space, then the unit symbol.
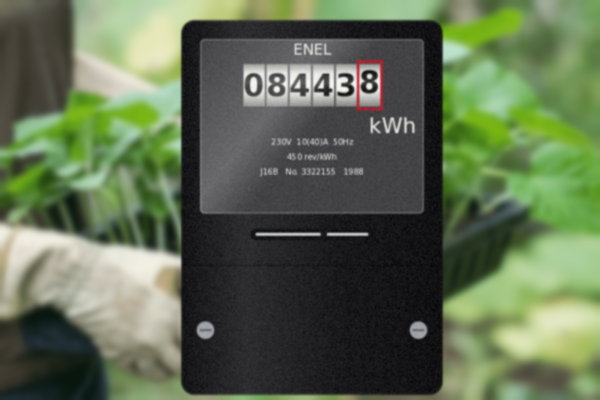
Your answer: 8443.8 kWh
